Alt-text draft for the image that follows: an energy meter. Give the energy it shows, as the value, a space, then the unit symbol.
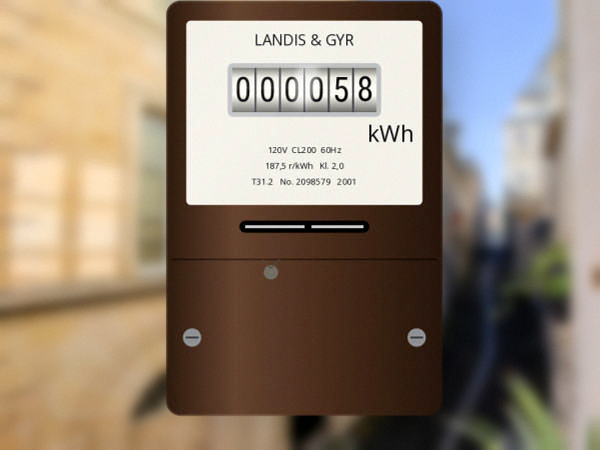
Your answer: 58 kWh
